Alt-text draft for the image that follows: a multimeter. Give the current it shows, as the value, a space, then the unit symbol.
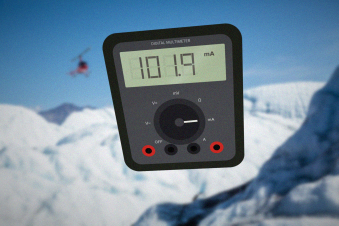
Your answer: 101.9 mA
